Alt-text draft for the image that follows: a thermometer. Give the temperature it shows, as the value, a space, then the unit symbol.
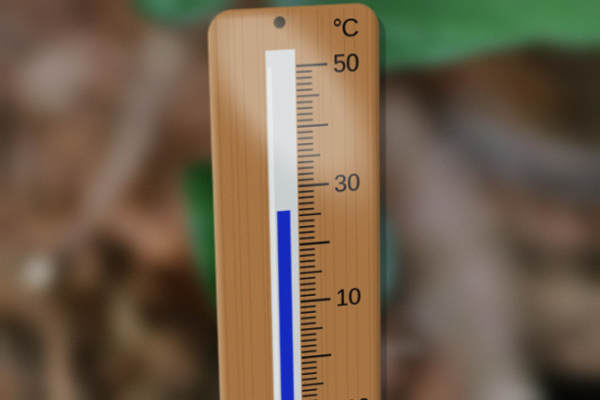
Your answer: 26 °C
